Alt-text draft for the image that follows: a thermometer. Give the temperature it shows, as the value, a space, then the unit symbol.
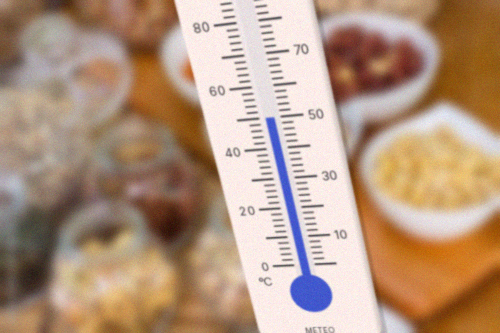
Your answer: 50 °C
